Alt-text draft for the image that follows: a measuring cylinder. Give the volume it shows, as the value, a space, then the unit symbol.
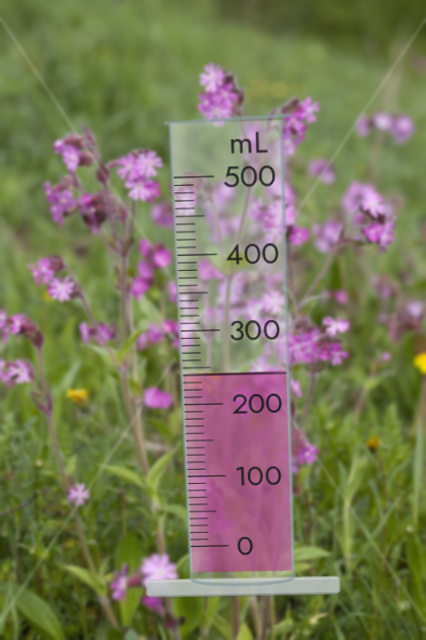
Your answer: 240 mL
